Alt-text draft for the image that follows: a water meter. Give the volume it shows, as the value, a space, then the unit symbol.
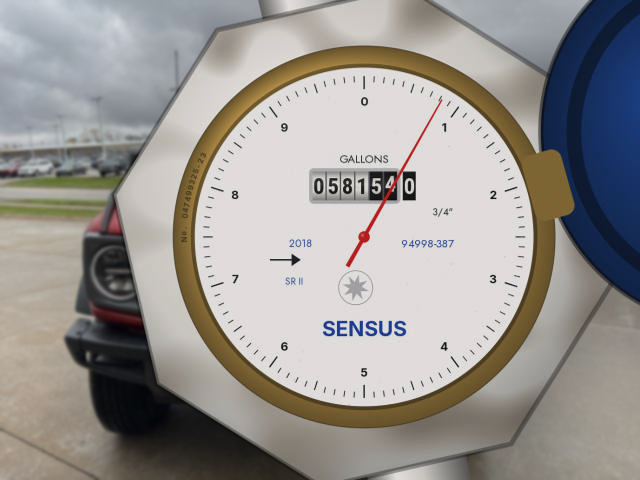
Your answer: 581540.8 gal
